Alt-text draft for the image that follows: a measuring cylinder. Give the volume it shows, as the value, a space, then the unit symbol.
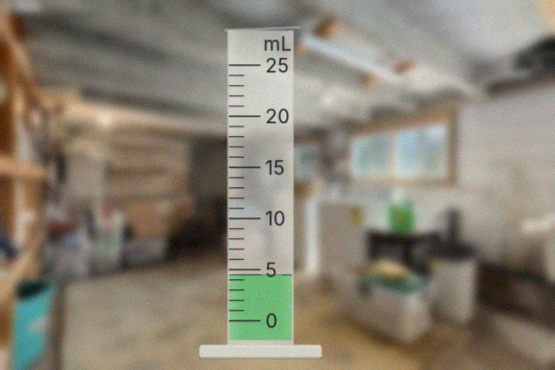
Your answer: 4.5 mL
